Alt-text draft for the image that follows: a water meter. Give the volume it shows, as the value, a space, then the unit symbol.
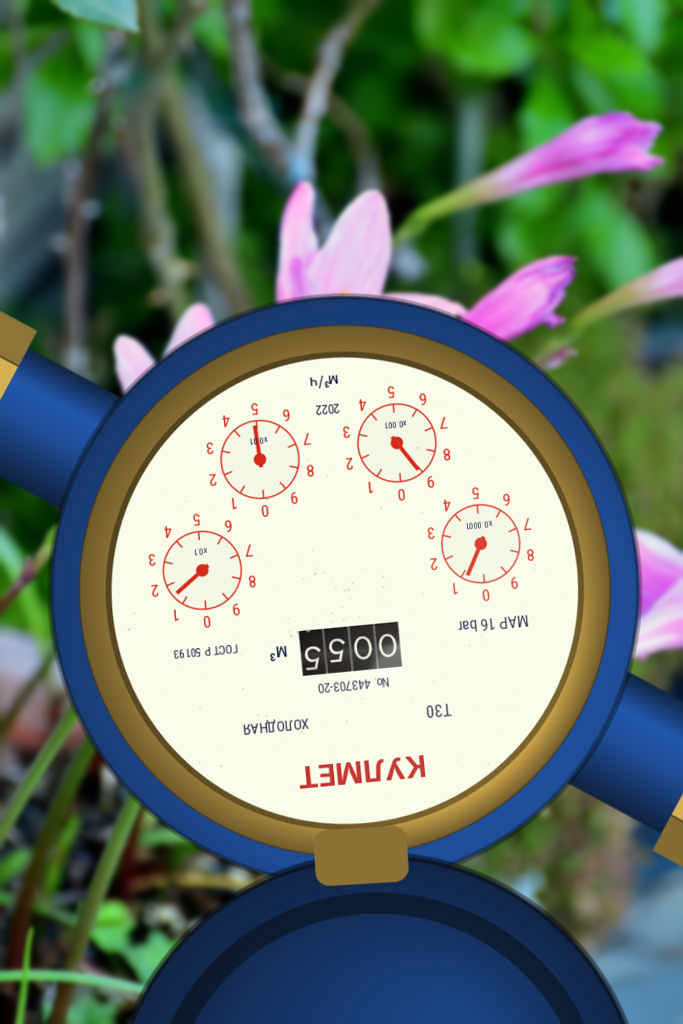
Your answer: 55.1490 m³
